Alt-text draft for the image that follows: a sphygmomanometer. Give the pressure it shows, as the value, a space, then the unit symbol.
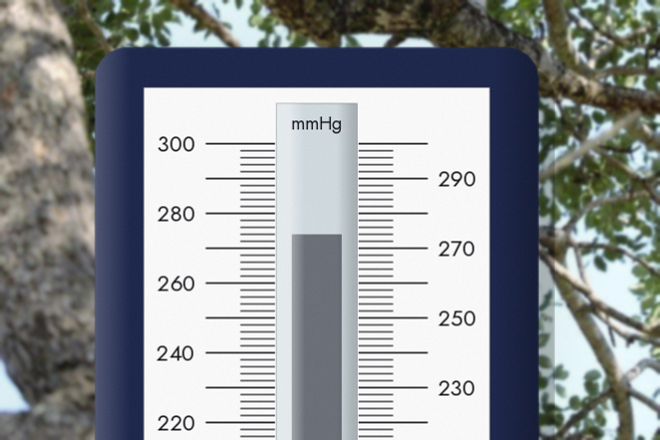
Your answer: 274 mmHg
